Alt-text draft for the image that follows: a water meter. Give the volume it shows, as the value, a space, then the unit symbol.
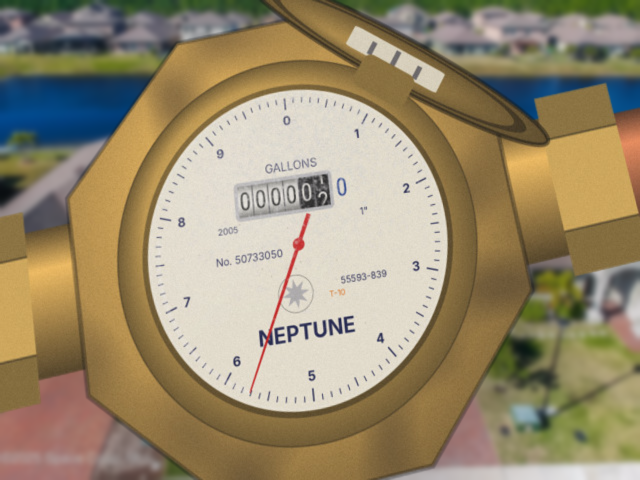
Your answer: 15.7 gal
